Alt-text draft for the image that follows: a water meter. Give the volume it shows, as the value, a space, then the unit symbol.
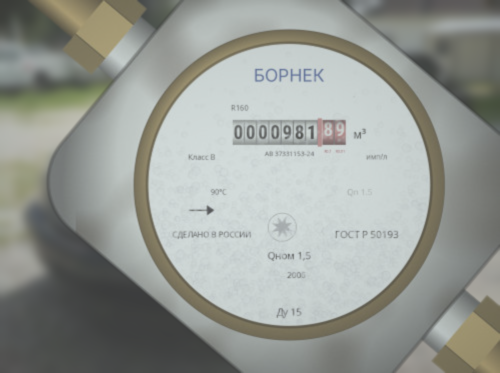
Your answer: 981.89 m³
